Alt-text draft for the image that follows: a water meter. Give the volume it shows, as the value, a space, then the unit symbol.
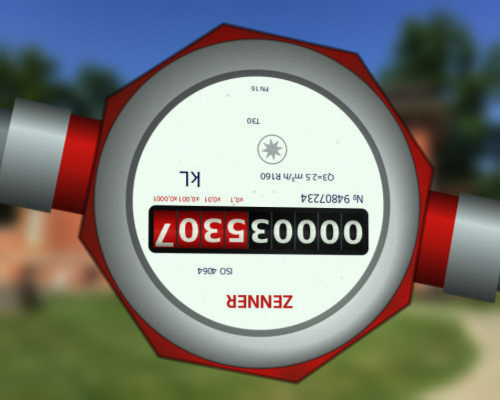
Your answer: 3.5307 kL
